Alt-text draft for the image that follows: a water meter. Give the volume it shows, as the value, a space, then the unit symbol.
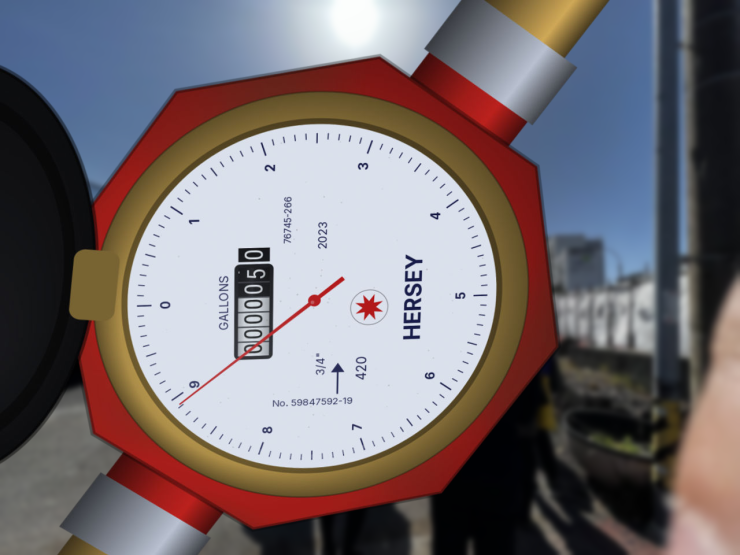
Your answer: 48.9 gal
